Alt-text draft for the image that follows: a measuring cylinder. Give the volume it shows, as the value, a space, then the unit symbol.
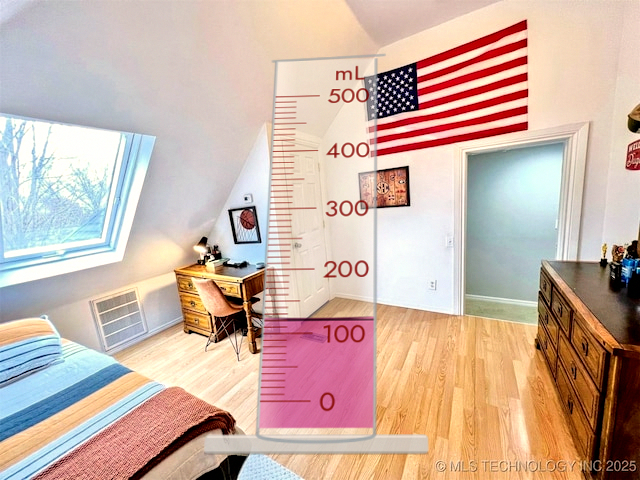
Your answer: 120 mL
